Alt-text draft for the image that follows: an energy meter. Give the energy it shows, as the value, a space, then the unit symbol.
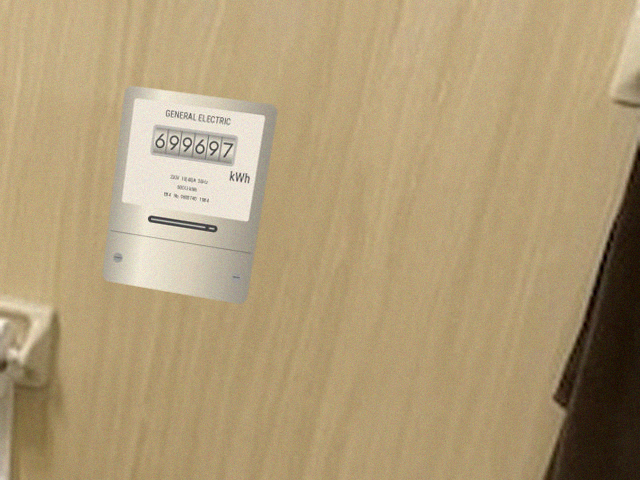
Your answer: 699697 kWh
